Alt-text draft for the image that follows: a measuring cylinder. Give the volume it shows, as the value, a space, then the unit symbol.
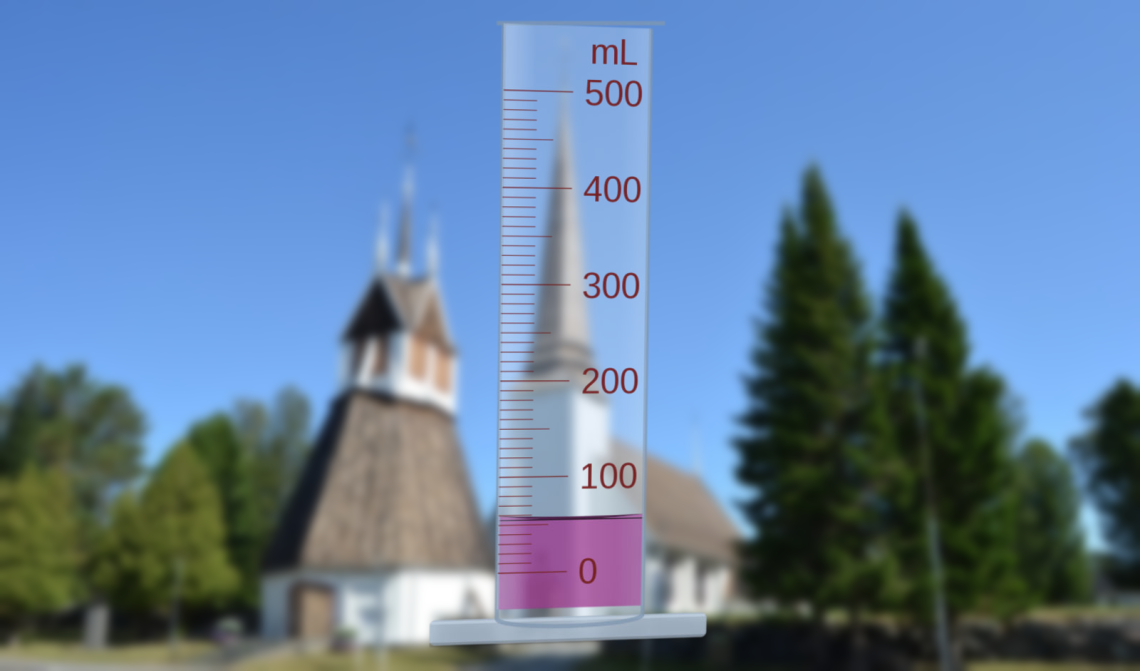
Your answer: 55 mL
